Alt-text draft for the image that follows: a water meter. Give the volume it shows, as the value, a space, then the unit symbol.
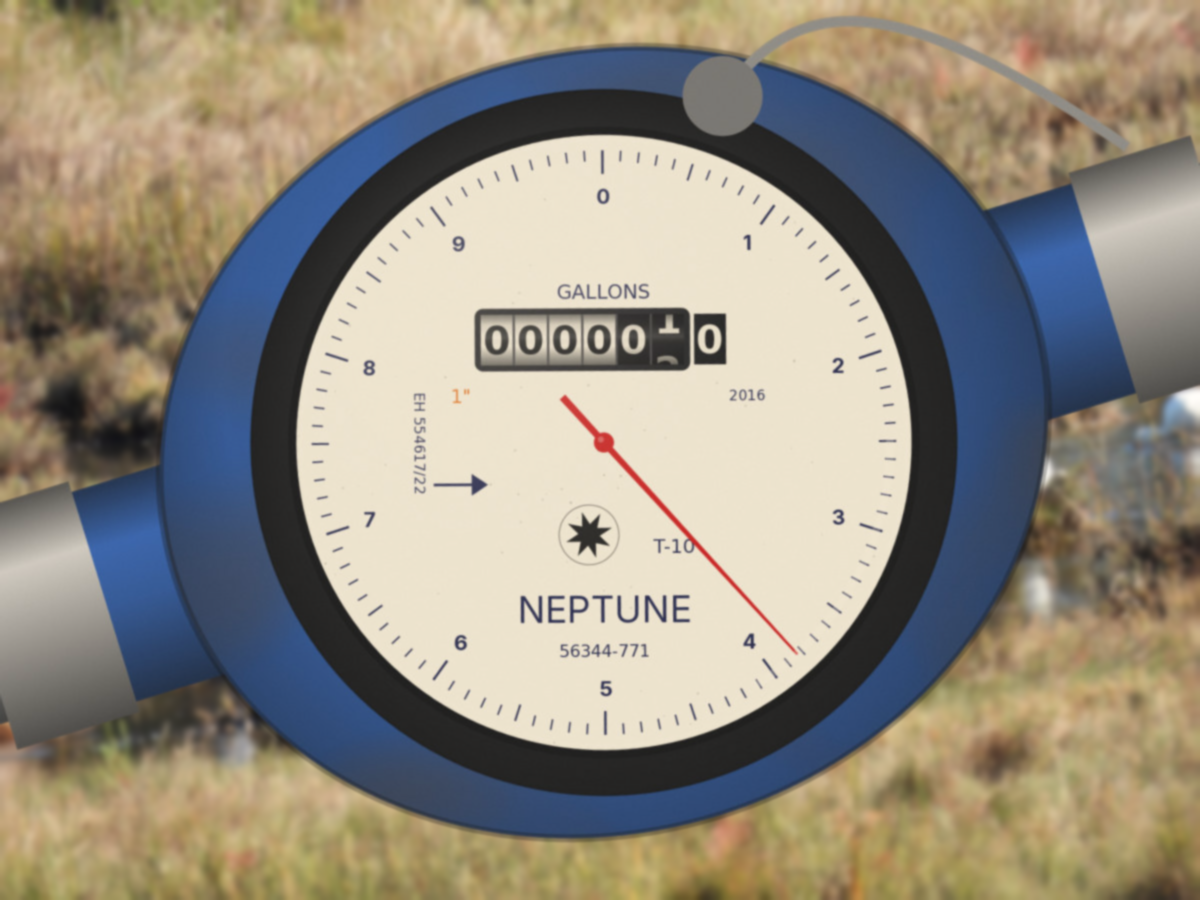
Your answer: 13.8 gal
